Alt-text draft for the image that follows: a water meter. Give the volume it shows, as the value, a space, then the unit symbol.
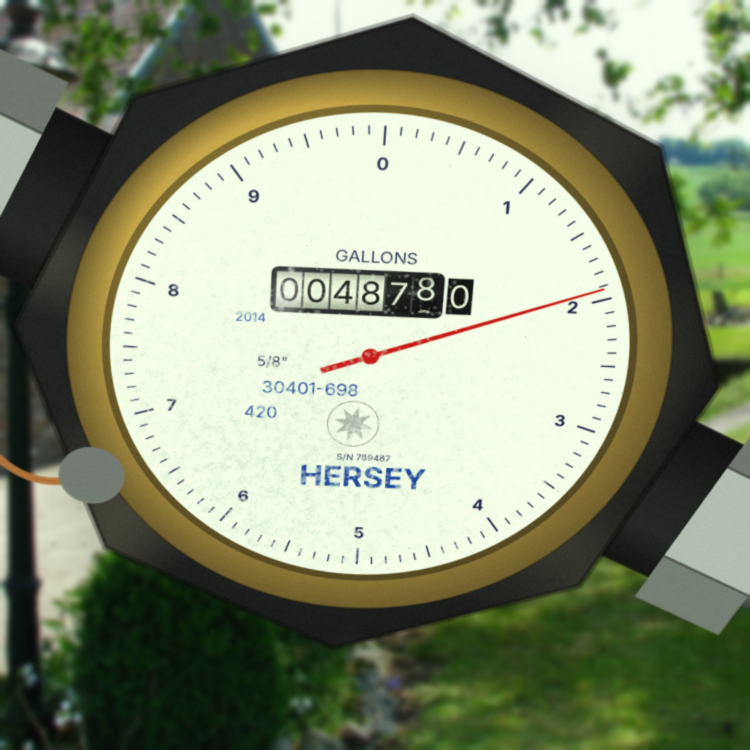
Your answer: 48781.9 gal
